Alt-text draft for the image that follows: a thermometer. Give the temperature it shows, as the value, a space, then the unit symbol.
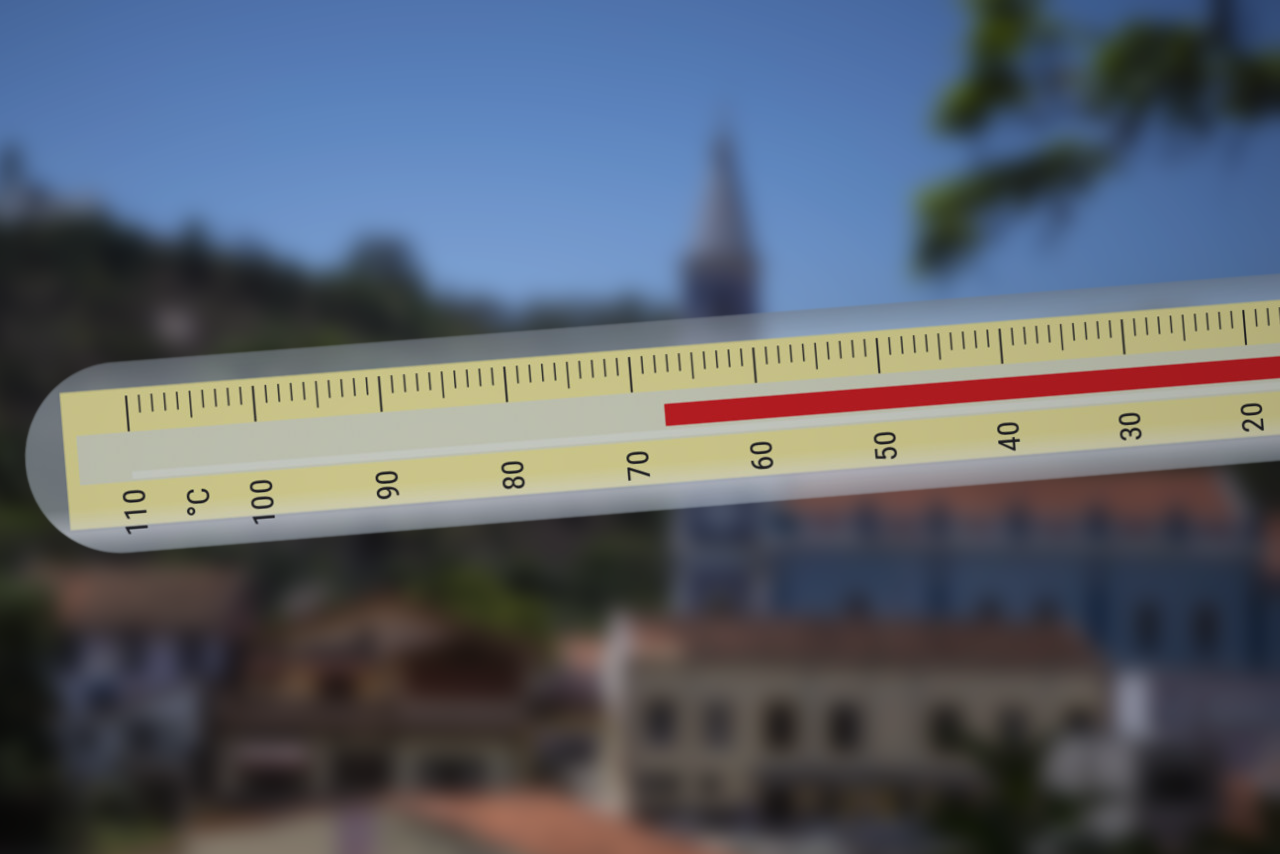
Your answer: 67.5 °C
